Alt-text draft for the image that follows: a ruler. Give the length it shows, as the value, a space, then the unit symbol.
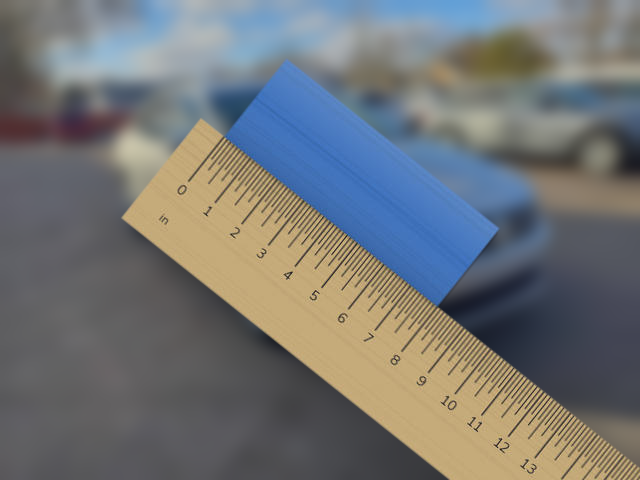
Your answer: 8 in
